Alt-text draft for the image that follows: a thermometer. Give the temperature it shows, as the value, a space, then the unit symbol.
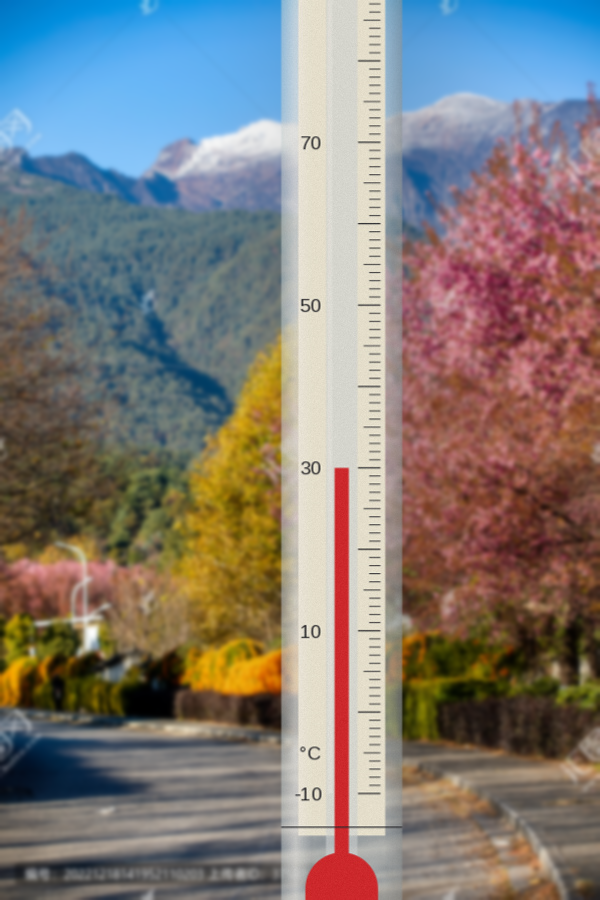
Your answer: 30 °C
